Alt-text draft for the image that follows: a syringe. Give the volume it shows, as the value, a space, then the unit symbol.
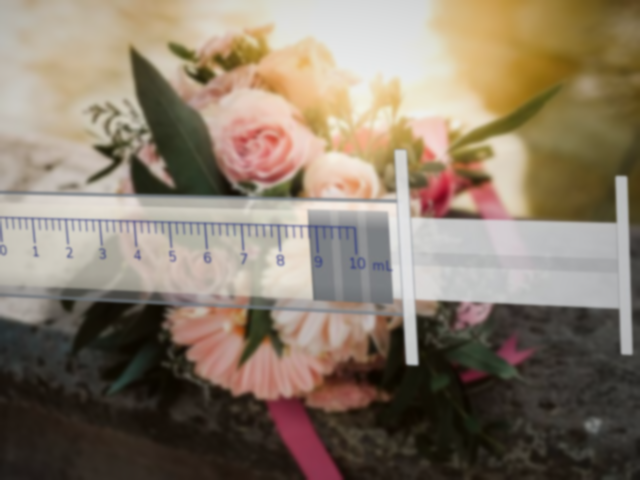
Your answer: 8.8 mL
